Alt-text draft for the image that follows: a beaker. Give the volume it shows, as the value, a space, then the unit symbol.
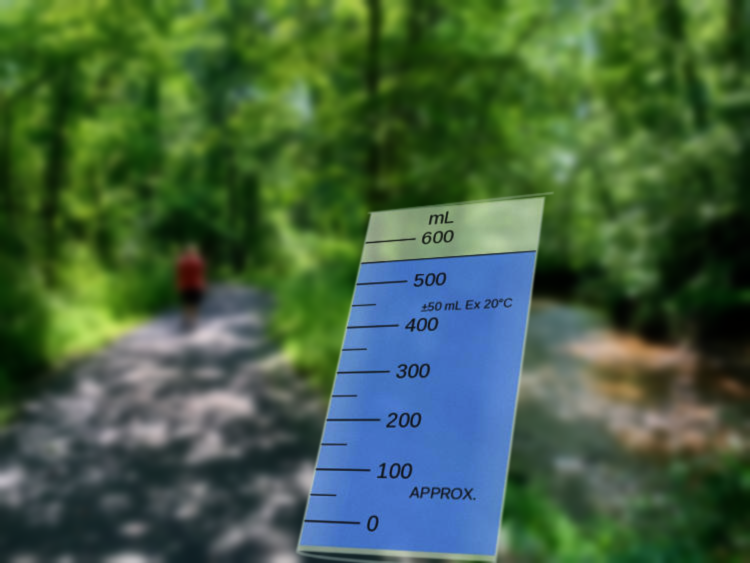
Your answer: 550 mL
